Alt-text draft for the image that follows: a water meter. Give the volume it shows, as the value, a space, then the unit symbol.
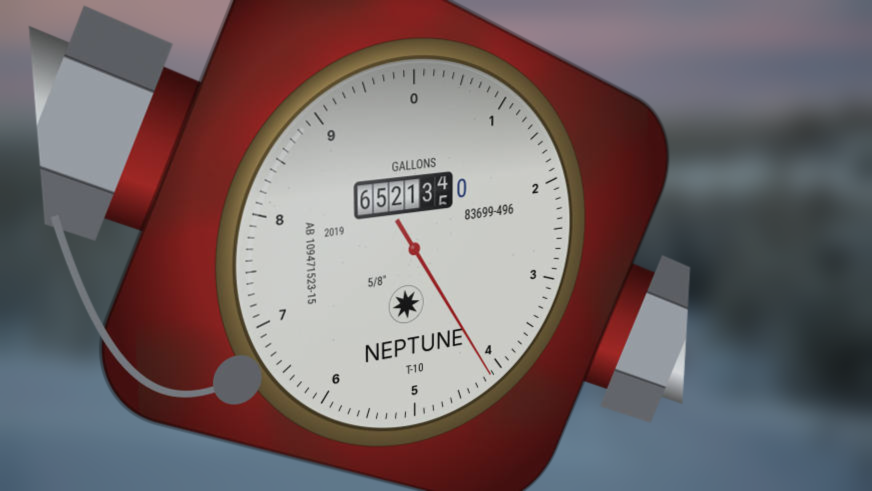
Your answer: 6521344.1 gal
